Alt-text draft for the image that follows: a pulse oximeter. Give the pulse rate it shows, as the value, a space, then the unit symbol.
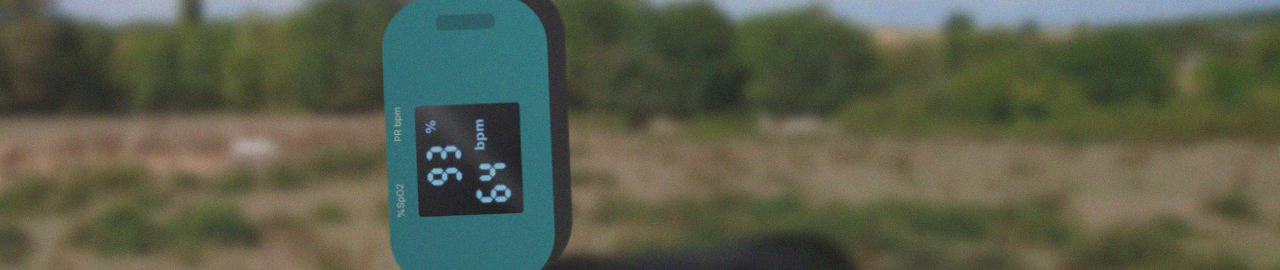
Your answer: 64 bpm
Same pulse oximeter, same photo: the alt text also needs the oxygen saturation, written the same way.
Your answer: 93 %
